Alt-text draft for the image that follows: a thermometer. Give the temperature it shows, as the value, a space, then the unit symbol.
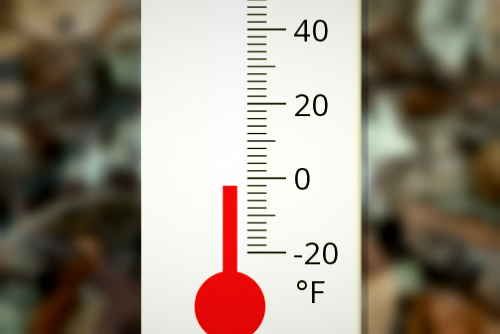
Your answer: -2 °F
